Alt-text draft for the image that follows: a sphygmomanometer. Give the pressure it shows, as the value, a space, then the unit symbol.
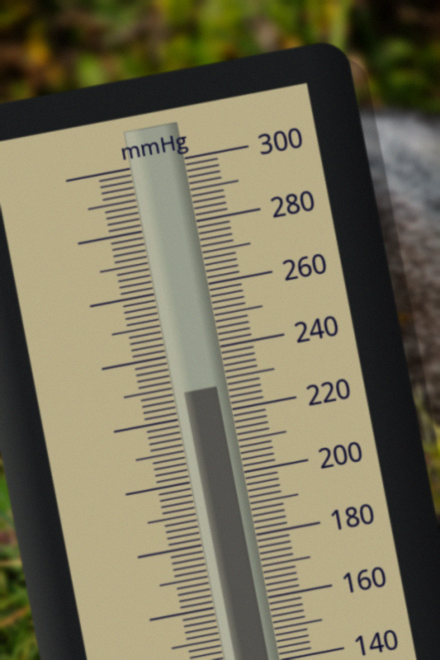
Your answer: 228 mmHg
